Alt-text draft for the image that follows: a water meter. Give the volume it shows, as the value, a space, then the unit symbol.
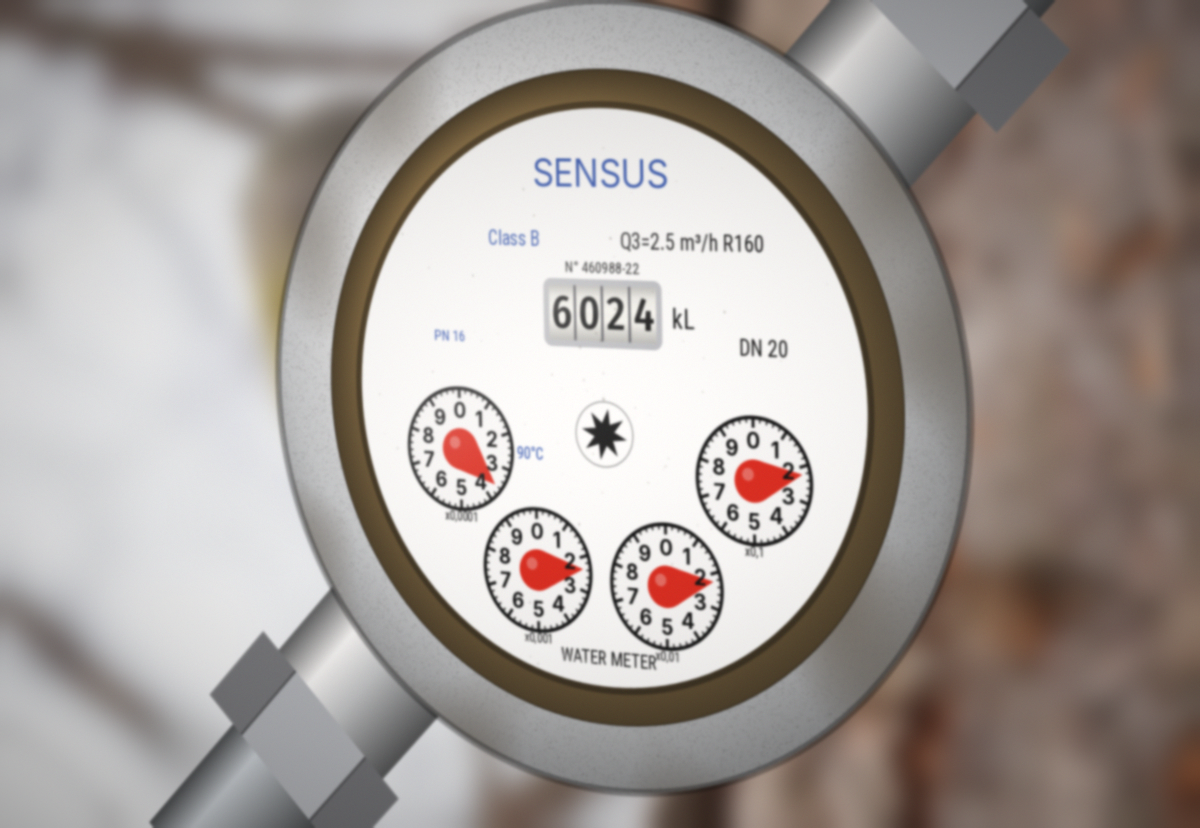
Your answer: 6024.2223 kL
